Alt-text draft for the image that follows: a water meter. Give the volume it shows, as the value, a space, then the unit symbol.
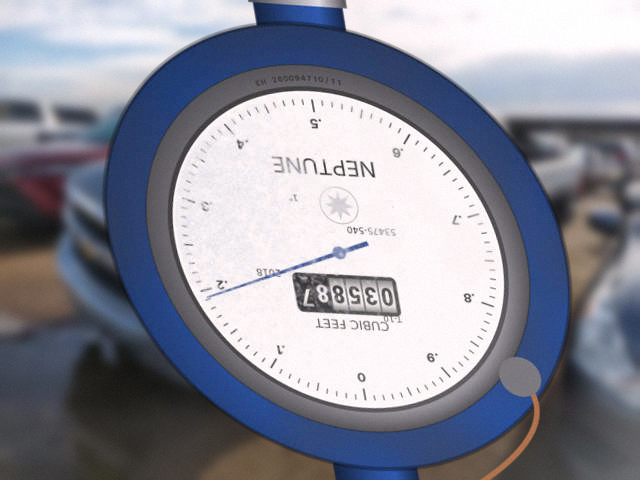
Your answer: 35887.19 ft³
